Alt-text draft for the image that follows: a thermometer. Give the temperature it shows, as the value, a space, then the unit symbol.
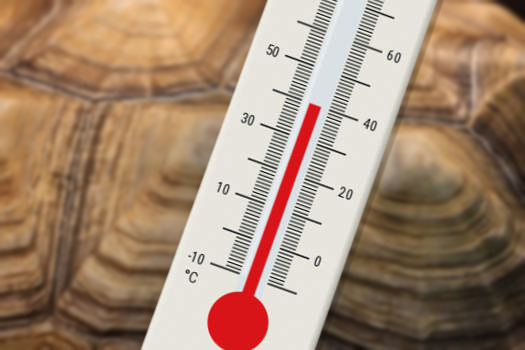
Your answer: 40 °C
